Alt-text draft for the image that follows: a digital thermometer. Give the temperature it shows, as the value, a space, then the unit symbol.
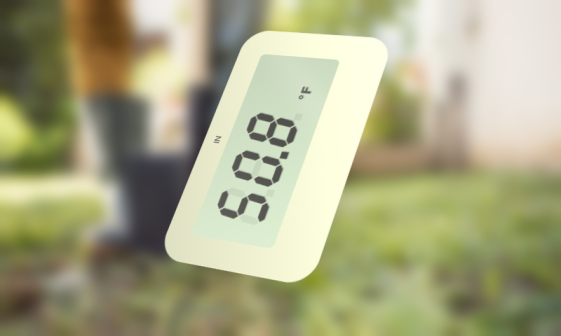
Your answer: 50.8 °F
